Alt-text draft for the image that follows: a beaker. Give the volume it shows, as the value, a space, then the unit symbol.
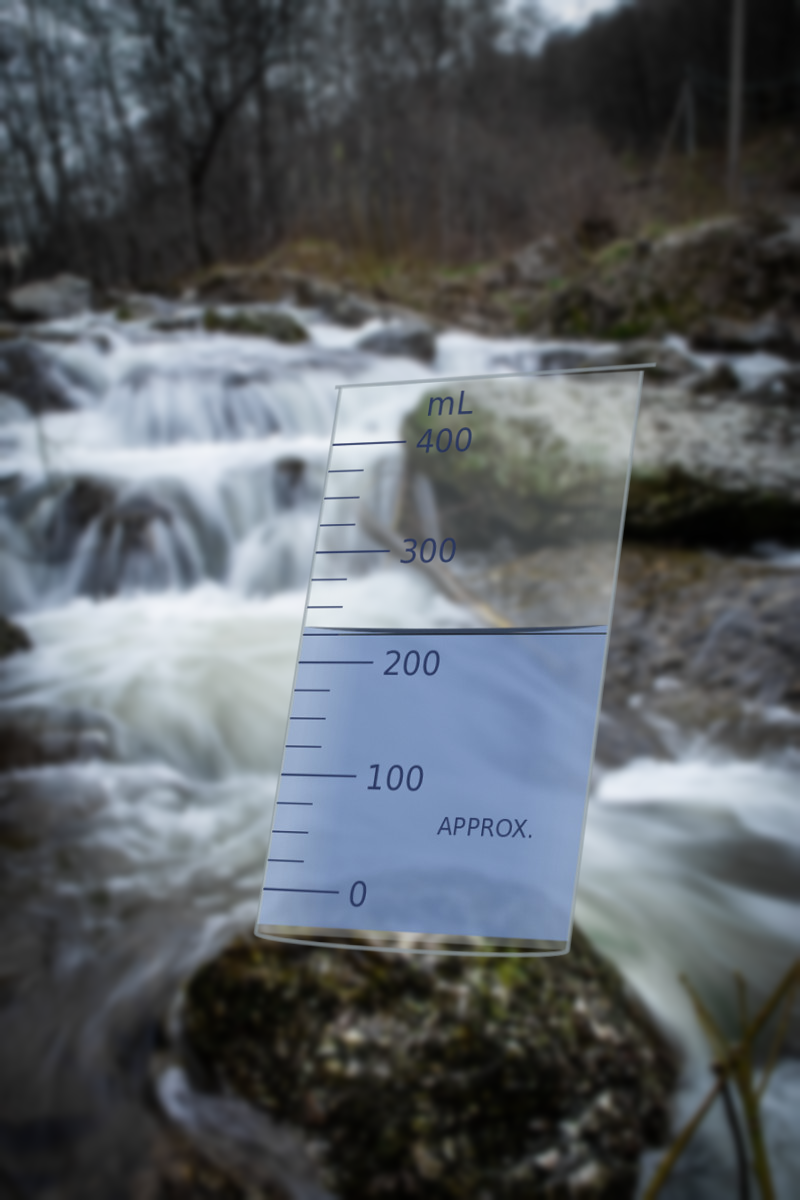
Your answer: 225 mL
